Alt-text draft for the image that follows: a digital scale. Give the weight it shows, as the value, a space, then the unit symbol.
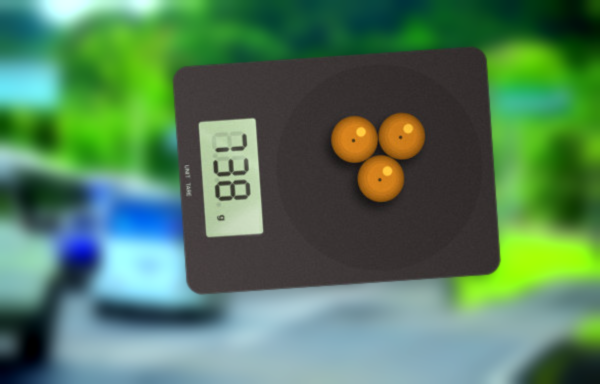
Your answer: 738 g
